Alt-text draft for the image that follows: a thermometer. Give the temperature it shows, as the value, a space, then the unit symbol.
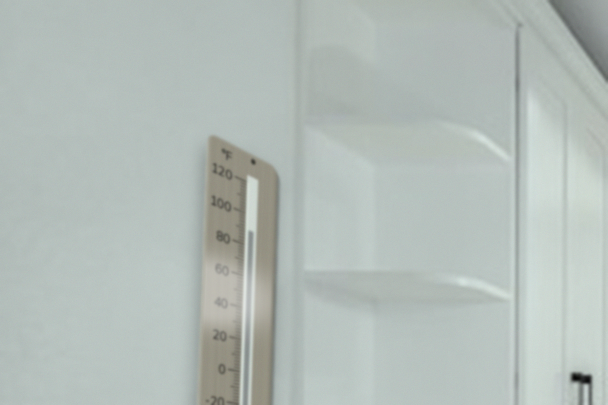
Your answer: 90 °F
